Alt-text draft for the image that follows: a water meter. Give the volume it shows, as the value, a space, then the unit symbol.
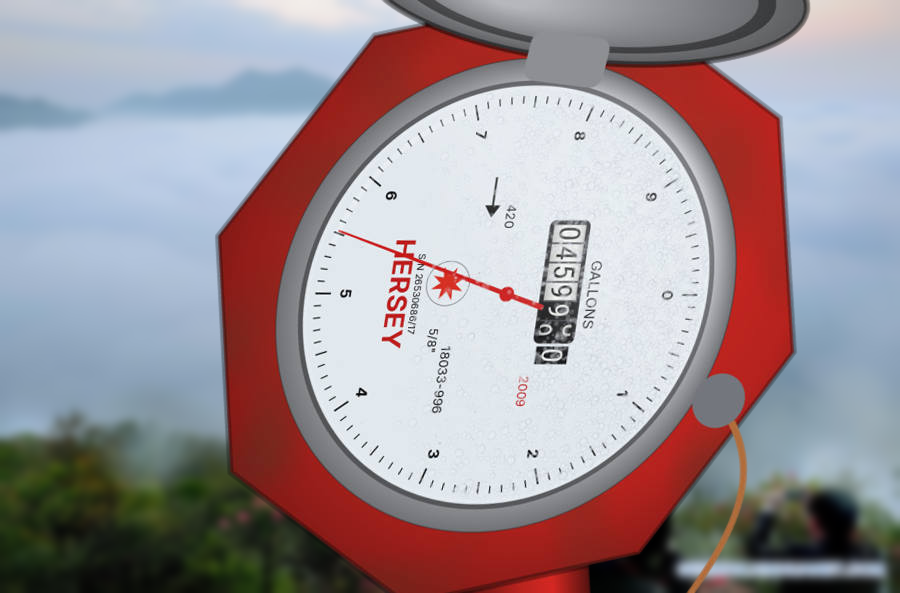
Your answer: 459985.5 gal
